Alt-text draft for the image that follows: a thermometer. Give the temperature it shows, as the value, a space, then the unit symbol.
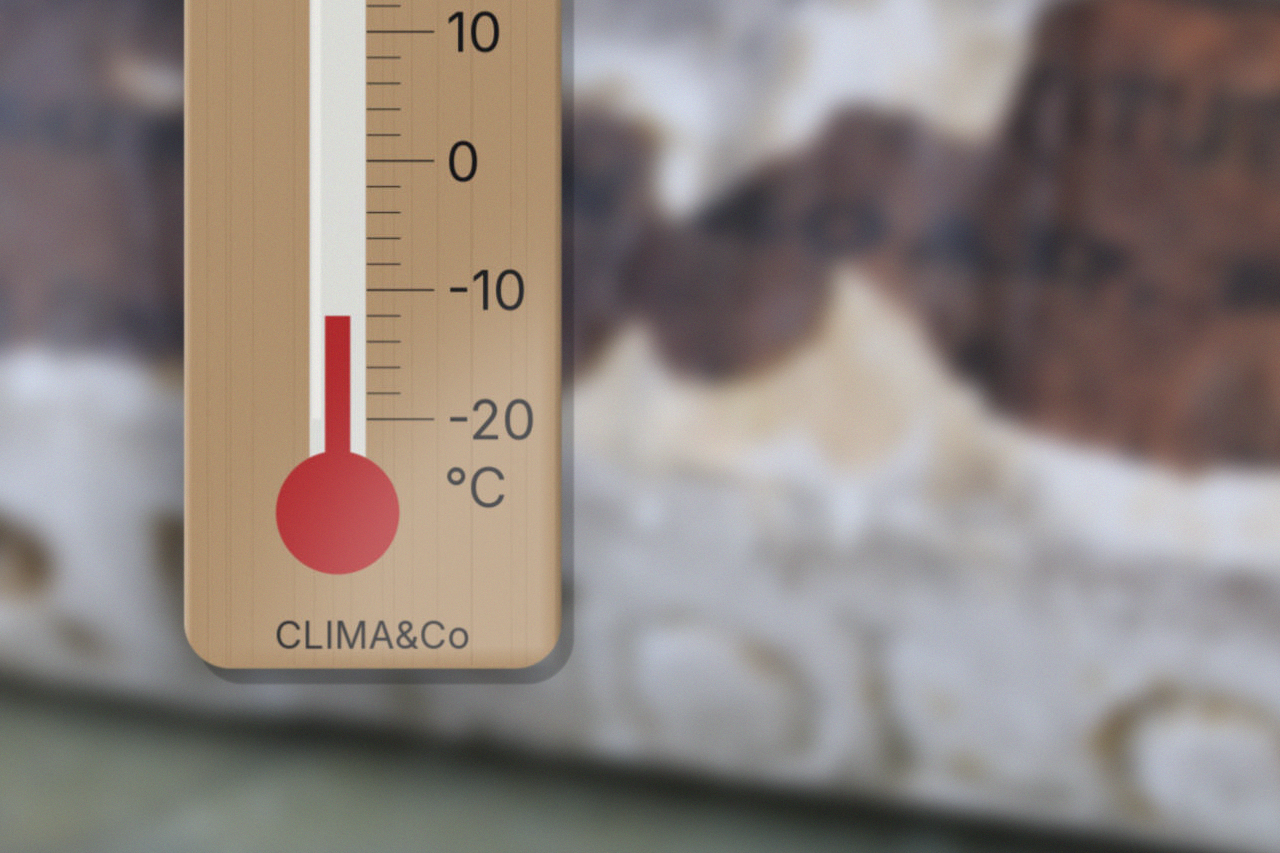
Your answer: -12 °C
